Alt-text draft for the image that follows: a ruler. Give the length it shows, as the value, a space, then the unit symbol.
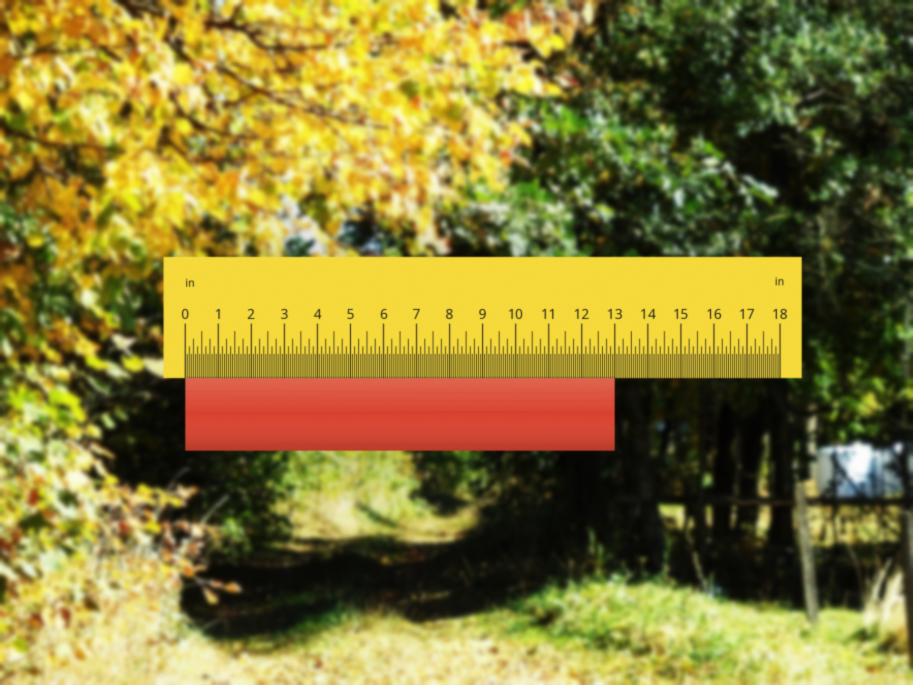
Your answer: 13 in
